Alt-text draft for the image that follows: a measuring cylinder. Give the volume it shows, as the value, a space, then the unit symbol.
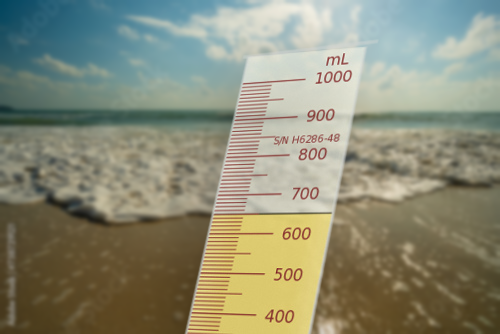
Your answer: 650 mL
